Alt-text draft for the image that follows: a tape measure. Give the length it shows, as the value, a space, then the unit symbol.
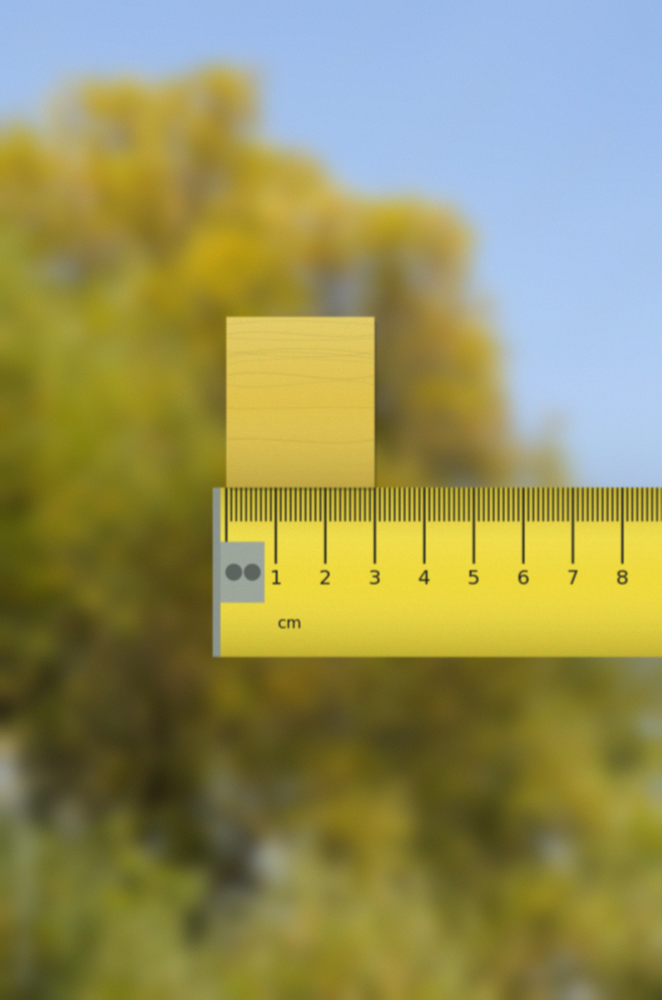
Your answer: 3 cm
